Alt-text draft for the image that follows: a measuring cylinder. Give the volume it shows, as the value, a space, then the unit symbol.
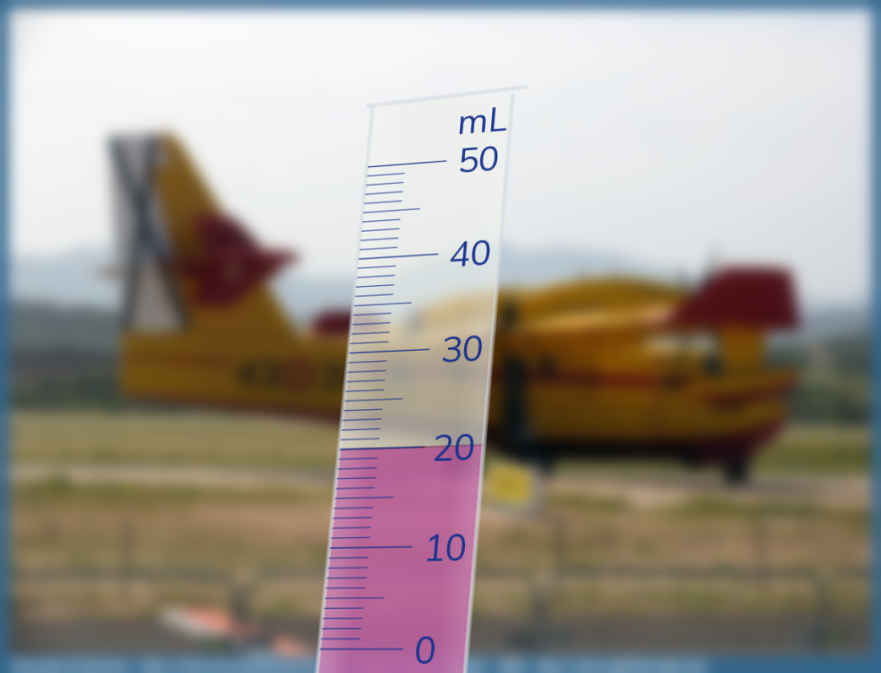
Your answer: 20 mL
